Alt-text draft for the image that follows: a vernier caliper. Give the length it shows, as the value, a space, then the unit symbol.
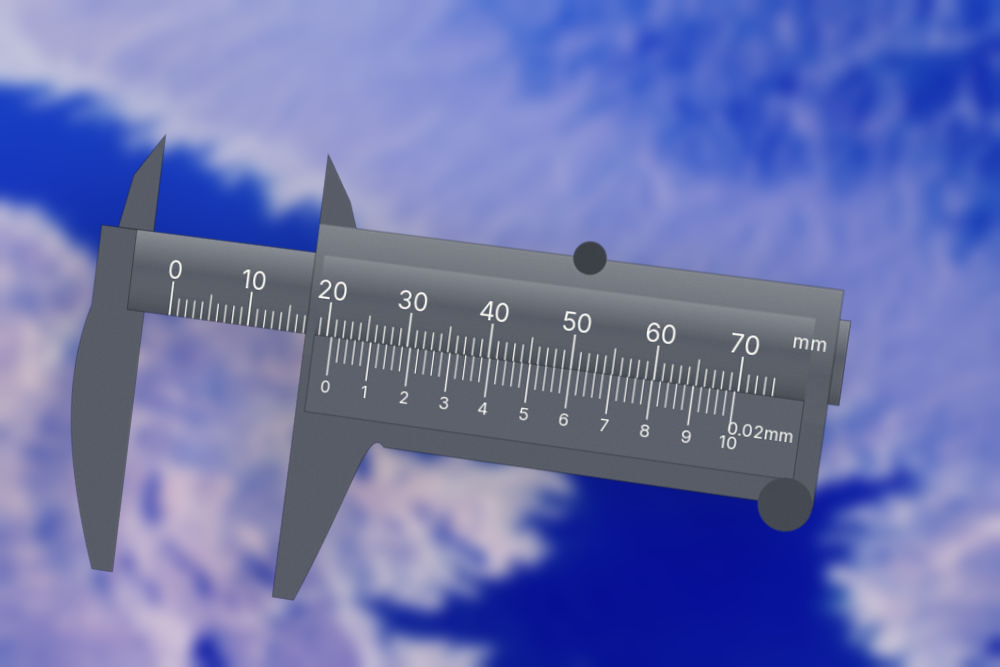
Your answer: 20.6 mm
